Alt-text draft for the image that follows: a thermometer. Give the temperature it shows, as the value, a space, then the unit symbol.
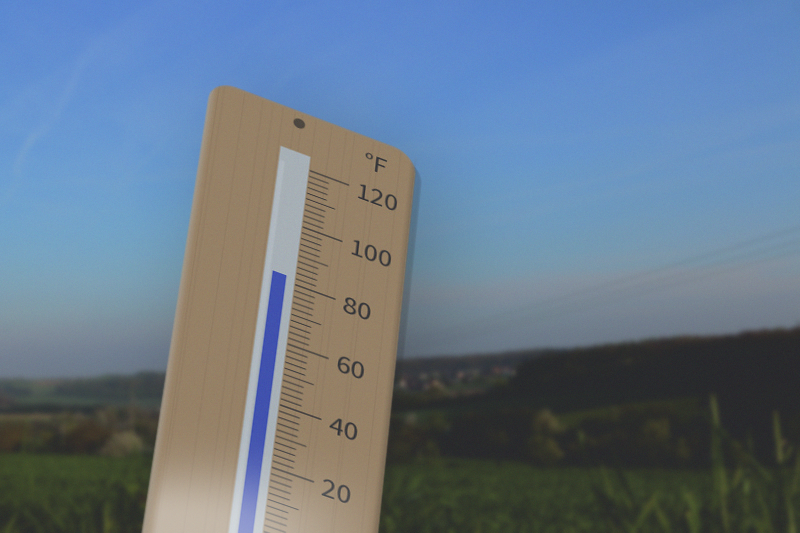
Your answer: 82 °F
